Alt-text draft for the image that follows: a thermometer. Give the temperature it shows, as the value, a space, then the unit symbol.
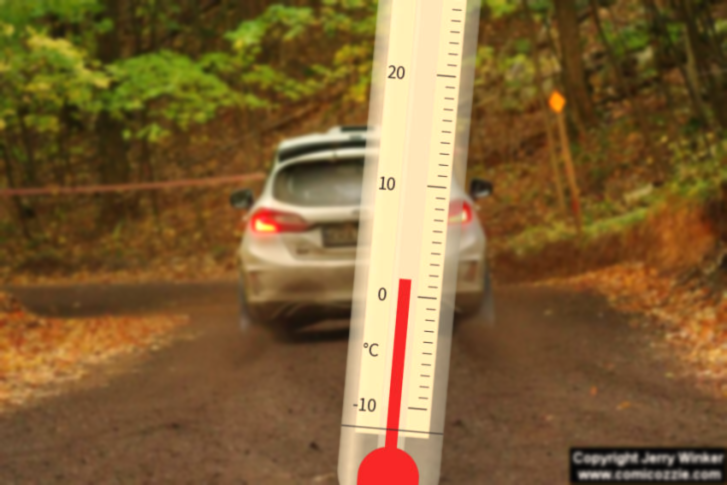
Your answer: 1.5 °C
